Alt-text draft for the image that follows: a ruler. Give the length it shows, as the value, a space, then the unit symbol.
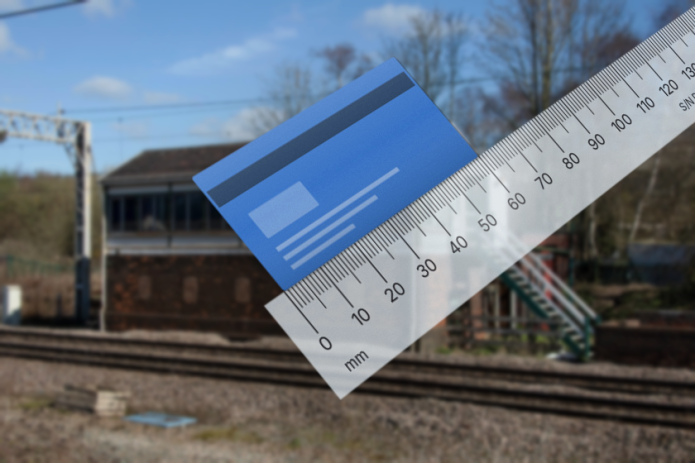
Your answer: 60 mm
